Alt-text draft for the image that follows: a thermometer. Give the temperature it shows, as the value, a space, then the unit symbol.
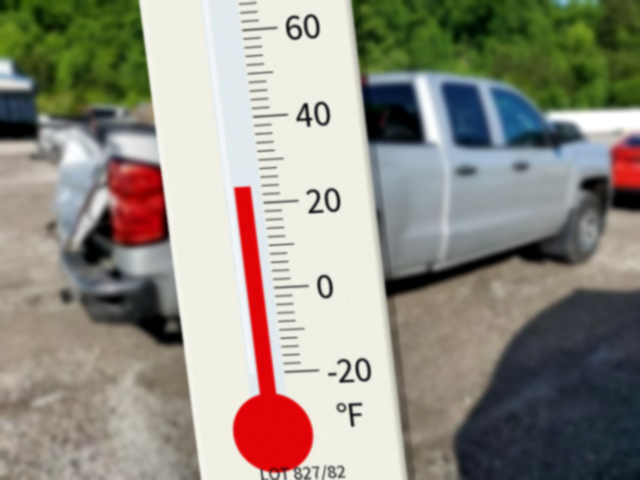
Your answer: 24 °F
